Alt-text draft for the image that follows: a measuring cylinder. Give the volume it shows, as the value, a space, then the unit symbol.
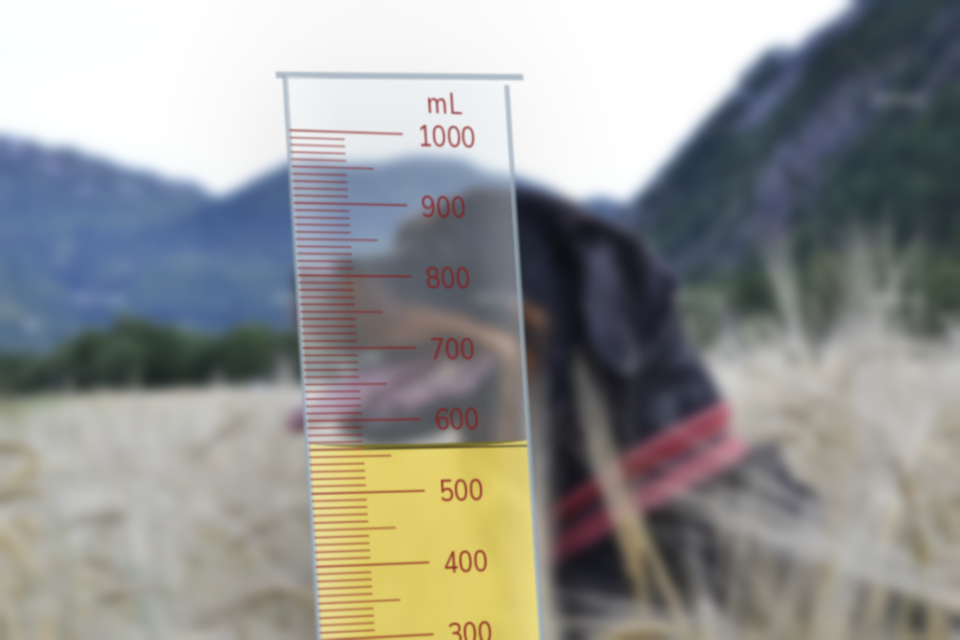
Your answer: 560 mL
